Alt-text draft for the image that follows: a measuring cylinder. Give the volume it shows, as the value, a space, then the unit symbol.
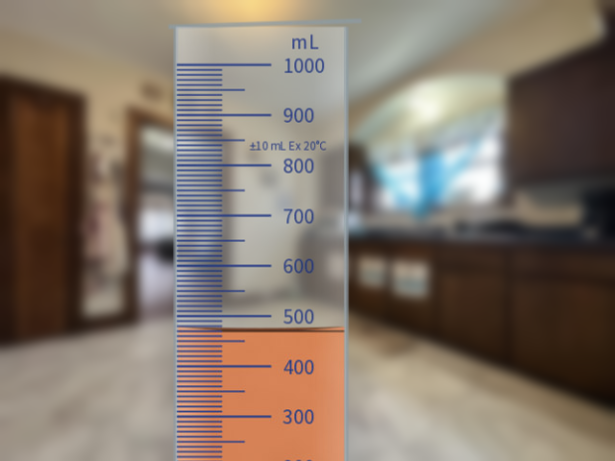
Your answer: 470 mL
